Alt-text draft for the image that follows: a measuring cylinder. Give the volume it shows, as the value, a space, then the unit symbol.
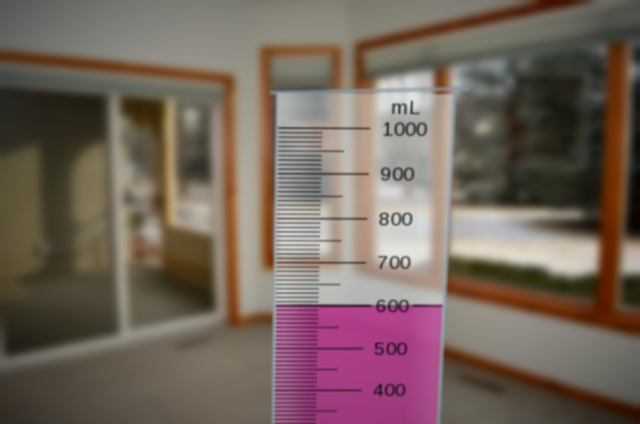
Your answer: 600 mL
